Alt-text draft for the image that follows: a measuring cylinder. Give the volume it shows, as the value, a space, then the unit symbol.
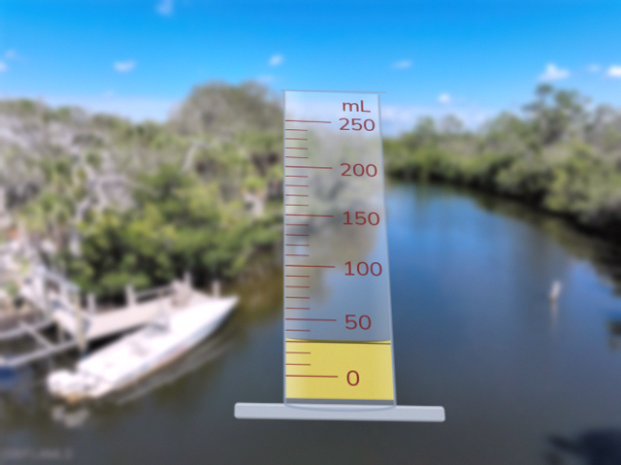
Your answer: 30 mL
